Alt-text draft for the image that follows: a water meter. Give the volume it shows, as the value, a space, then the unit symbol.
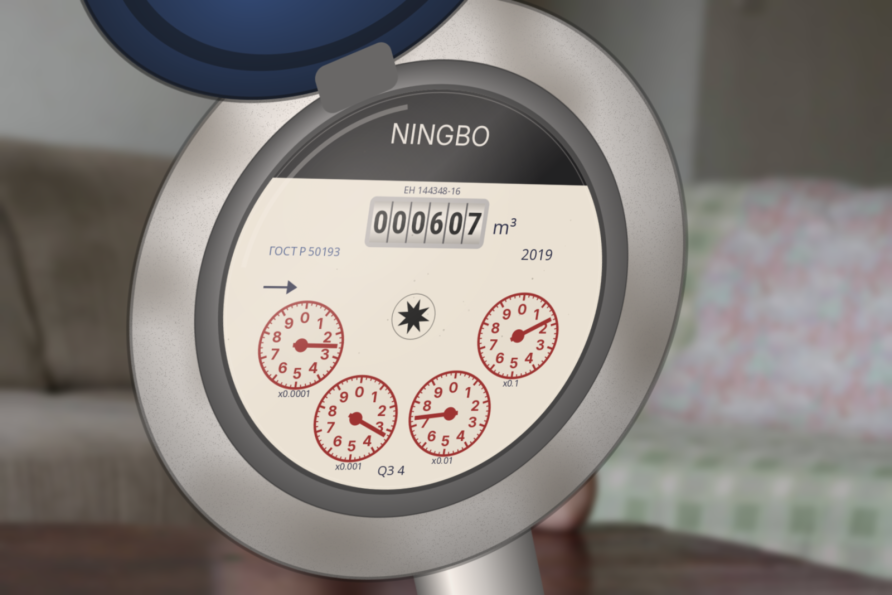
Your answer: 607.1732 m³
